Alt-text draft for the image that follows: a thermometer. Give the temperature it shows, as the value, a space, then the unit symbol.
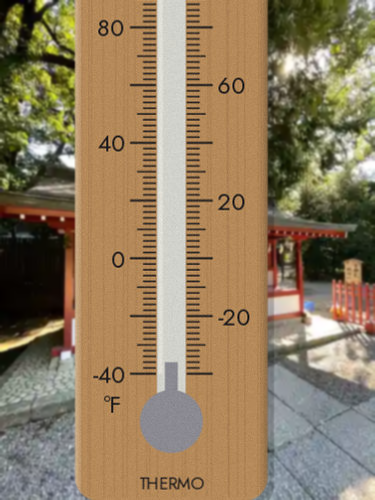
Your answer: -36 °F
